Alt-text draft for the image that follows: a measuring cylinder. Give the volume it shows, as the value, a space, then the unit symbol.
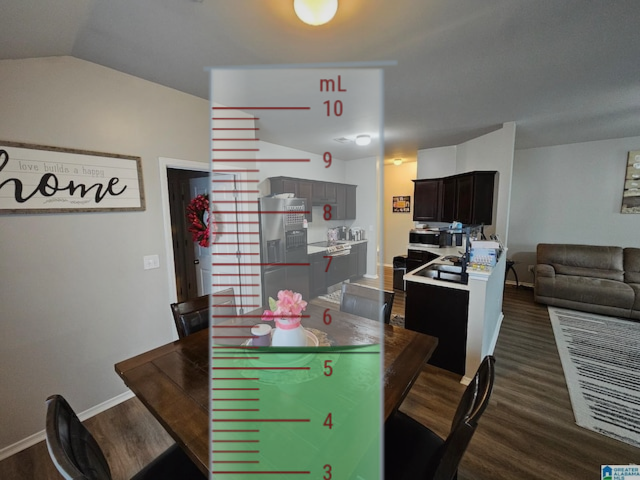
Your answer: 5.3 mL
